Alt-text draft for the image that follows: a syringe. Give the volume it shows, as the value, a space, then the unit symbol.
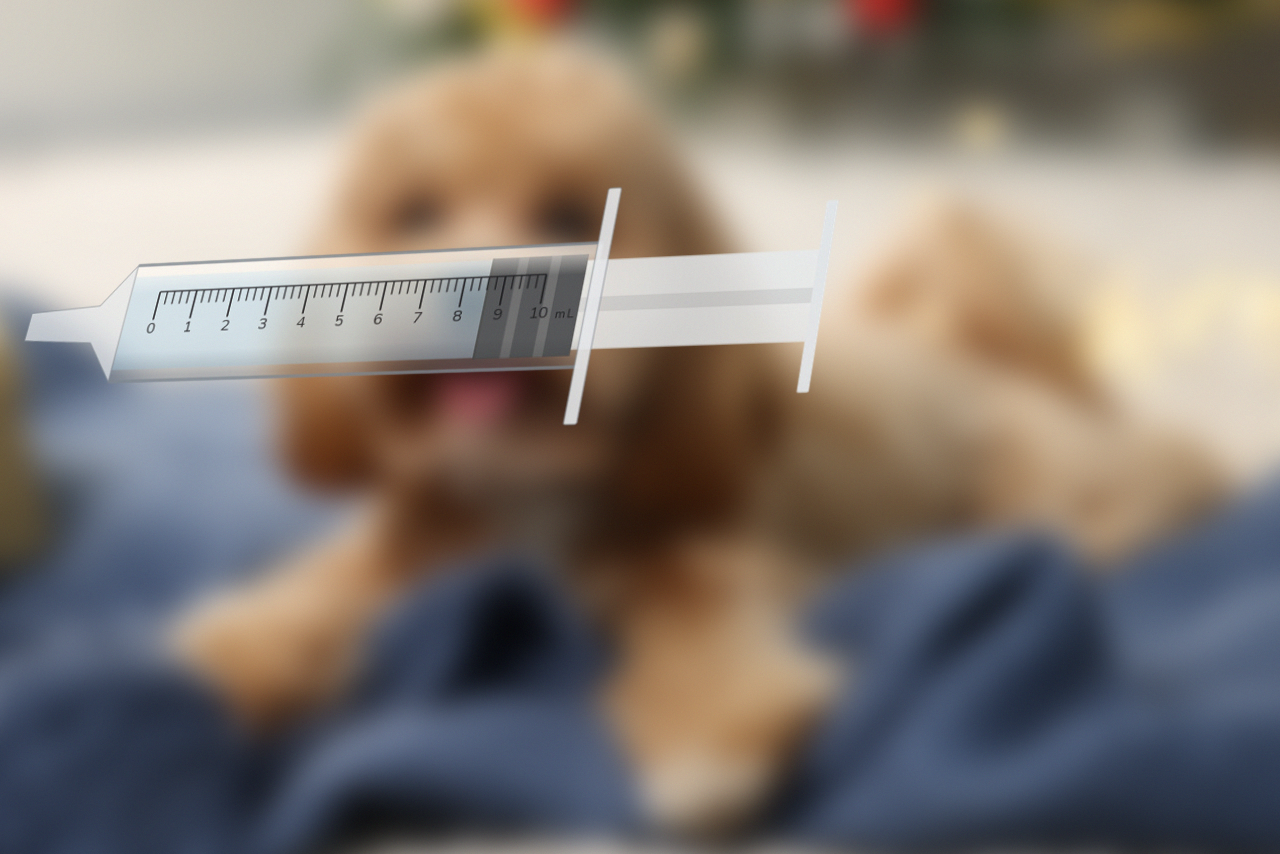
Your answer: 8.6 mL
